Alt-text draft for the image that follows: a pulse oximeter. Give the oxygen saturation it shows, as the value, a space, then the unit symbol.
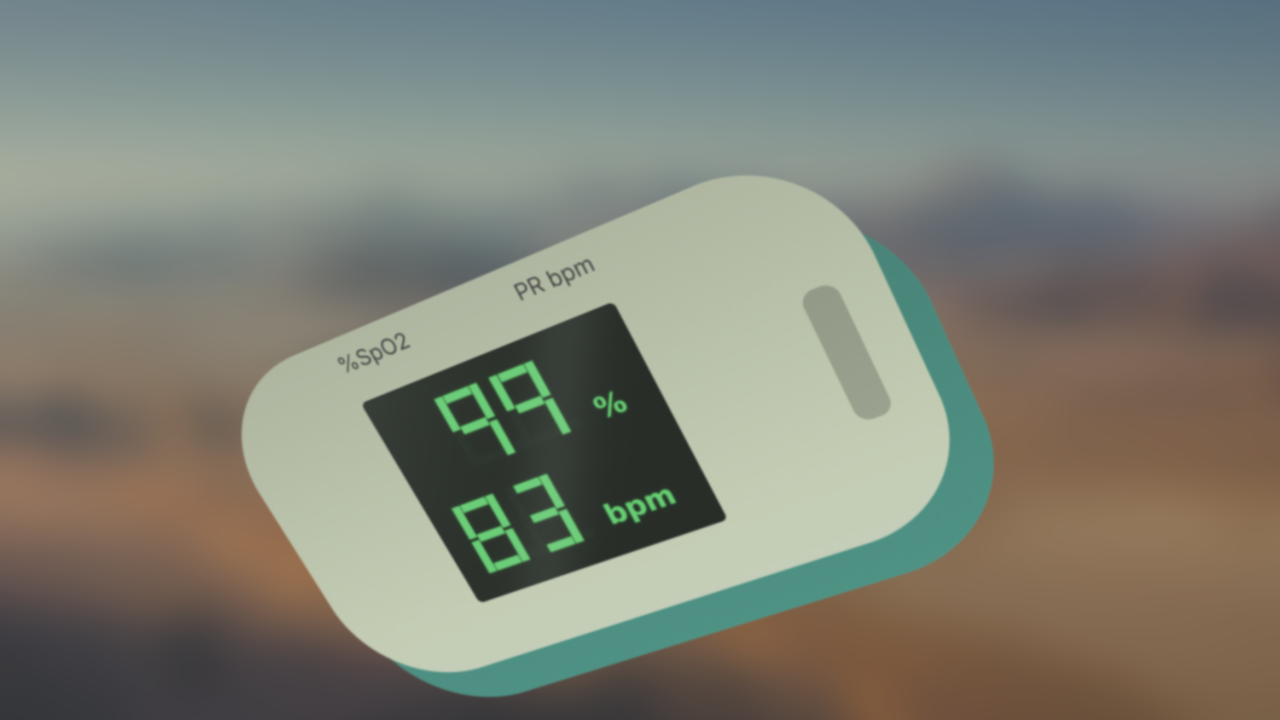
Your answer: 99 %
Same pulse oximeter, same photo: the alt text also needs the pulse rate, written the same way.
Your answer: 83 bpm
